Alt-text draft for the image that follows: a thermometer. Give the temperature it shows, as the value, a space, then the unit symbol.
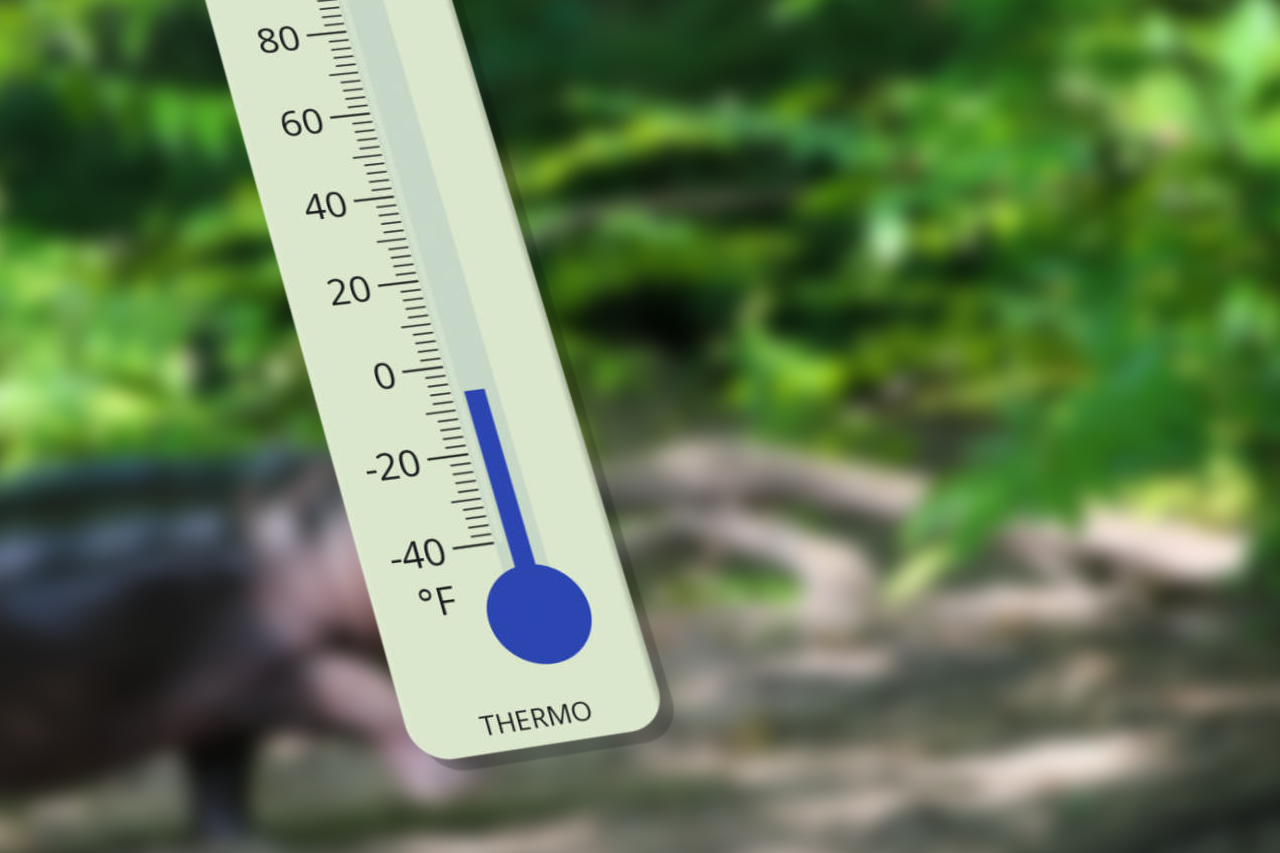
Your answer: -6 °F
